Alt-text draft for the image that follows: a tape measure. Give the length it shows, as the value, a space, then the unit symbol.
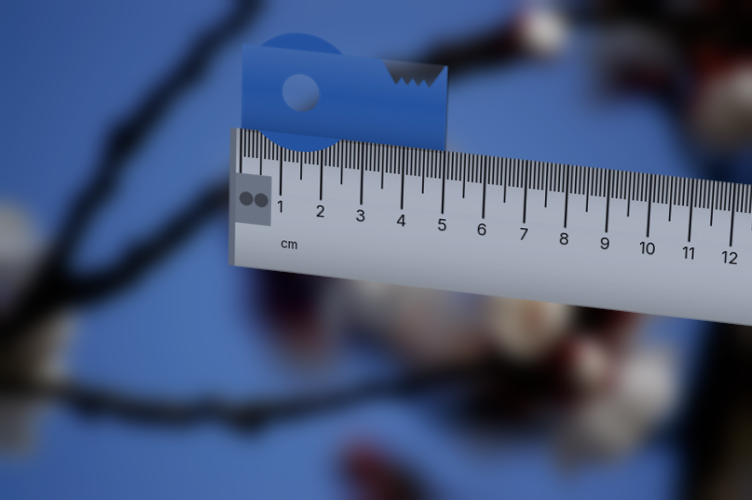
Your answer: 5 cm
